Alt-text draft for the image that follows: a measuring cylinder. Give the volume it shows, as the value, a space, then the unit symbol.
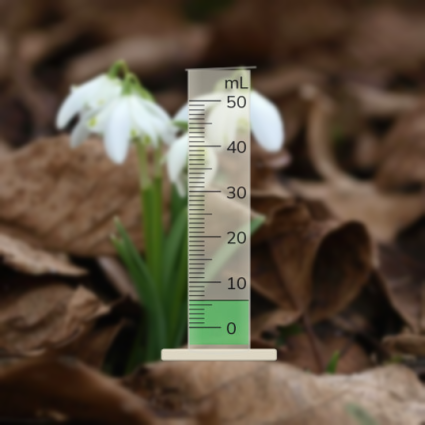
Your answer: 6 mL
